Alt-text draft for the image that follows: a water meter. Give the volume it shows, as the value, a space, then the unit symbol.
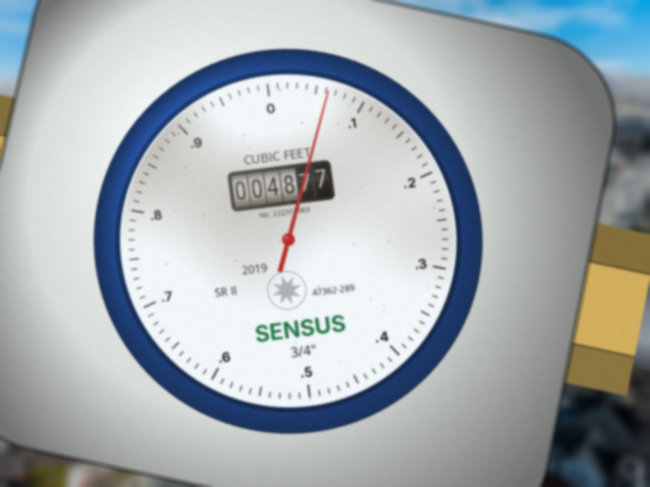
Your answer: 4877.06 ft³
